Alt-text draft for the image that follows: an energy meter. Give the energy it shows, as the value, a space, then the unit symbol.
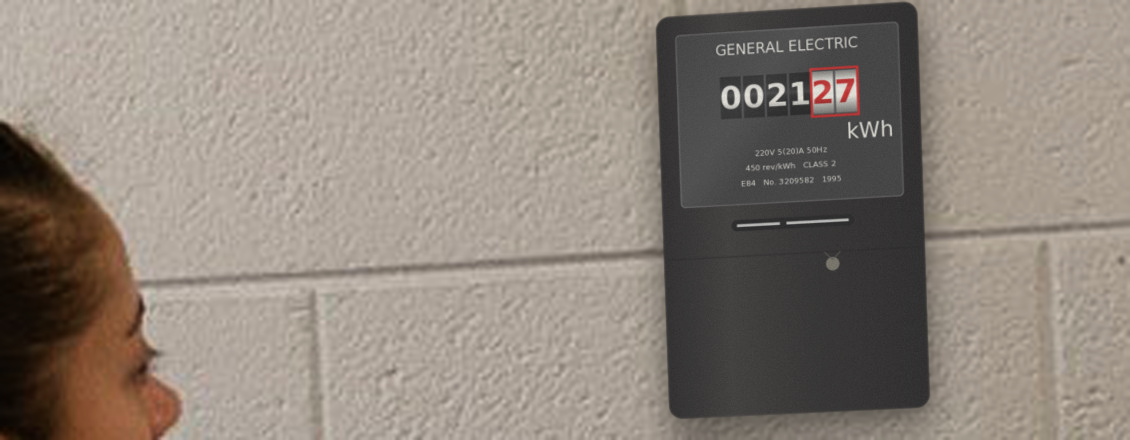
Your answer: 21.27 kWh
